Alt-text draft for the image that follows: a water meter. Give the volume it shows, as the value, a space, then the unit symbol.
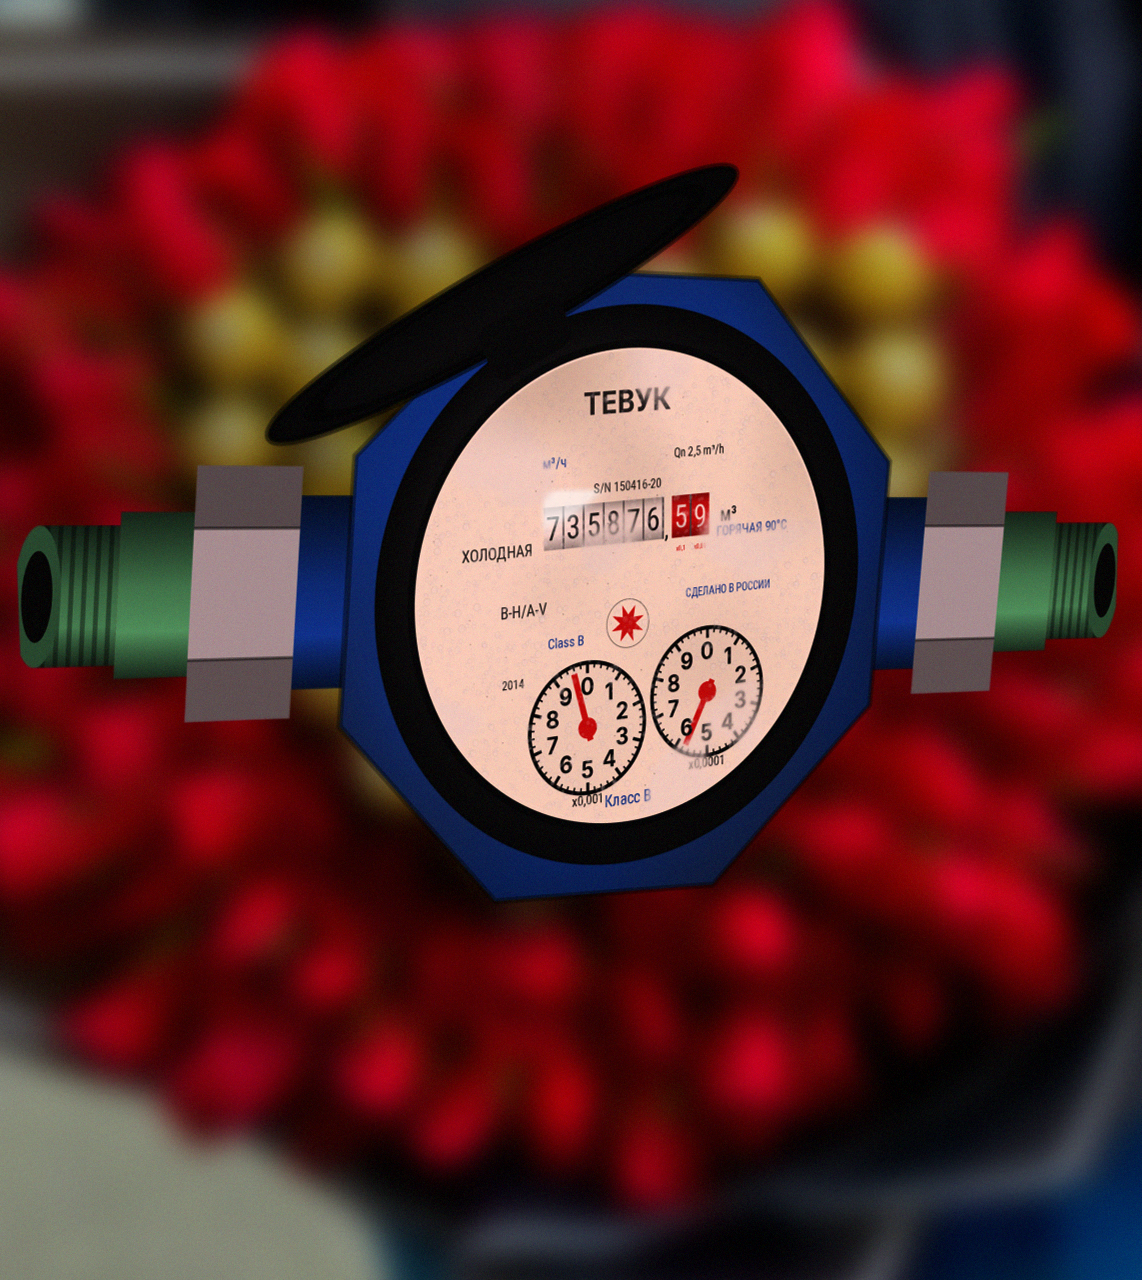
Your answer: 735876.5895 m³
